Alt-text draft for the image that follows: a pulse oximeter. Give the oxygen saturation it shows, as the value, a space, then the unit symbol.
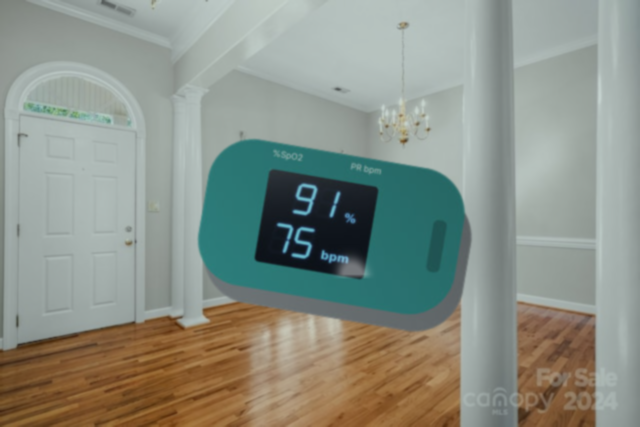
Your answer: 91 %
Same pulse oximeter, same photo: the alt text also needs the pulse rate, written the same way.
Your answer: 75 bpm
